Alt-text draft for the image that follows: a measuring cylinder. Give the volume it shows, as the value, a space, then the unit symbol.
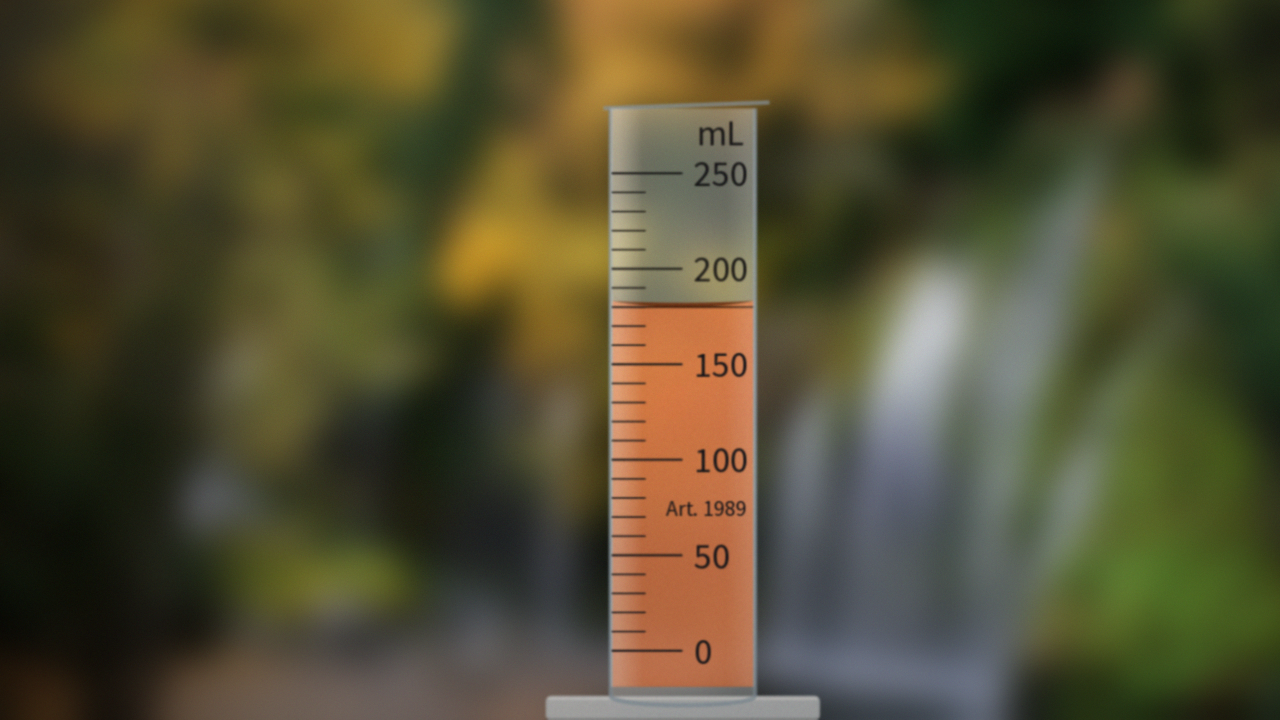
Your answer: 180 mL
